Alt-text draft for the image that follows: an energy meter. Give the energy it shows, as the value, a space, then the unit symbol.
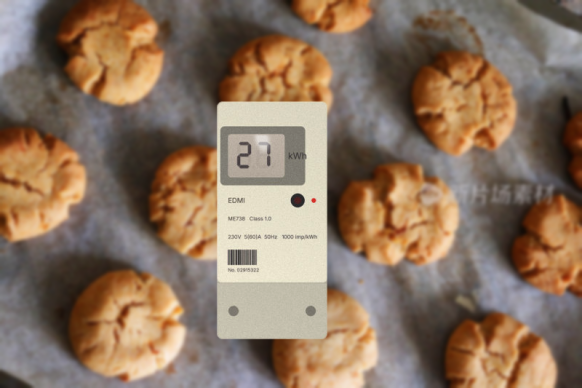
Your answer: 27 kWh
